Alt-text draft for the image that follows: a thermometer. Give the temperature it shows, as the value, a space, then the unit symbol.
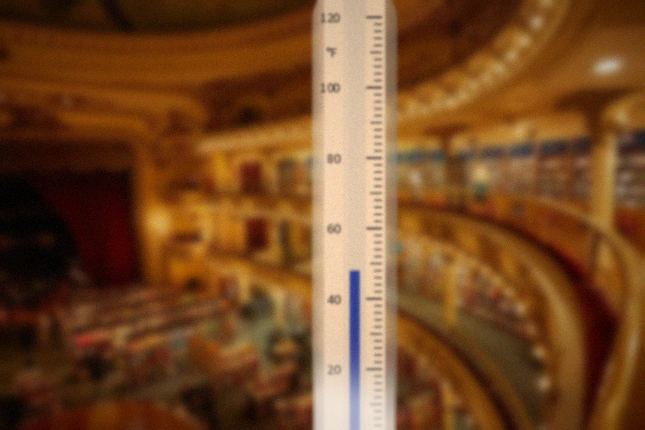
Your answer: 48 °F
